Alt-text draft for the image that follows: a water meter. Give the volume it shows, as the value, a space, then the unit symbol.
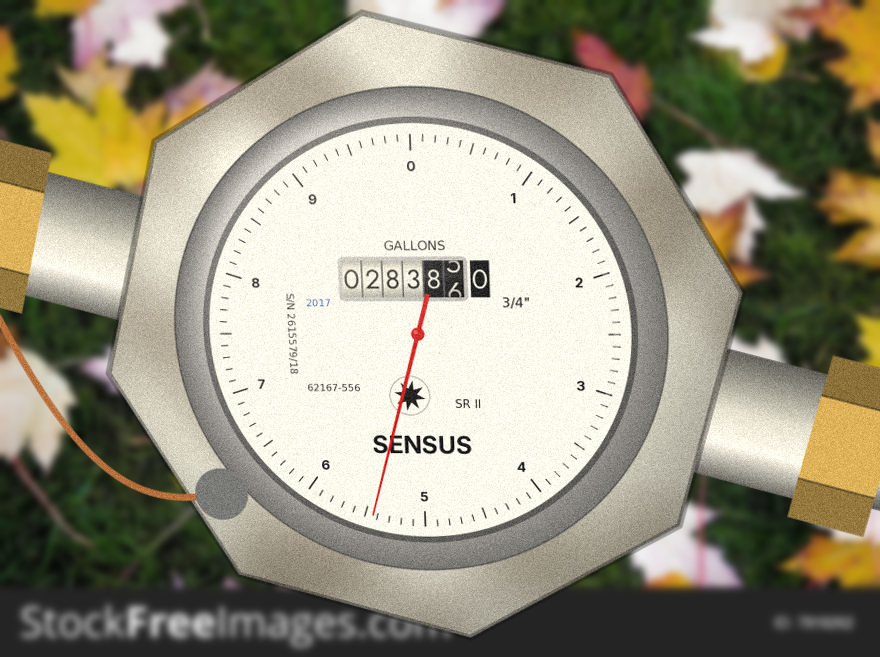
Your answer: 283855.4 gal
